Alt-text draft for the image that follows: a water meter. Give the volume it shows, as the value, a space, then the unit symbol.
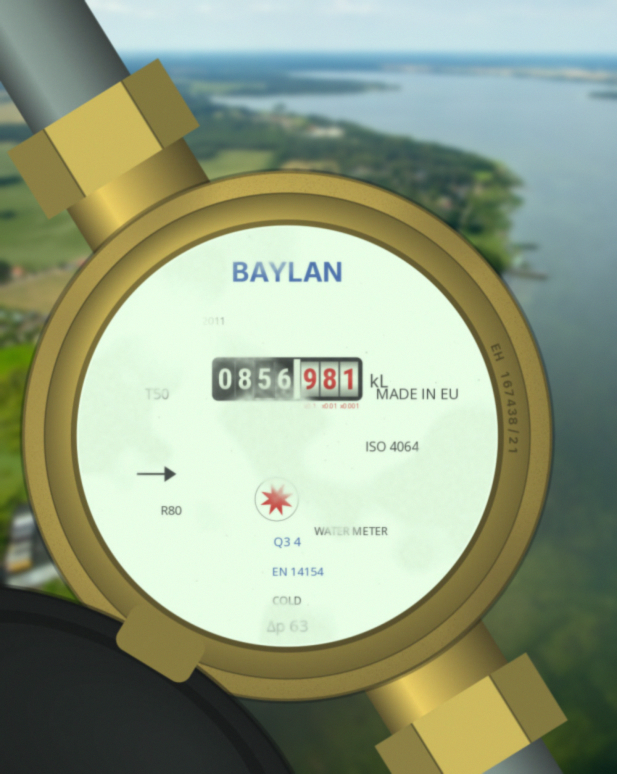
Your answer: 856.981 kL
